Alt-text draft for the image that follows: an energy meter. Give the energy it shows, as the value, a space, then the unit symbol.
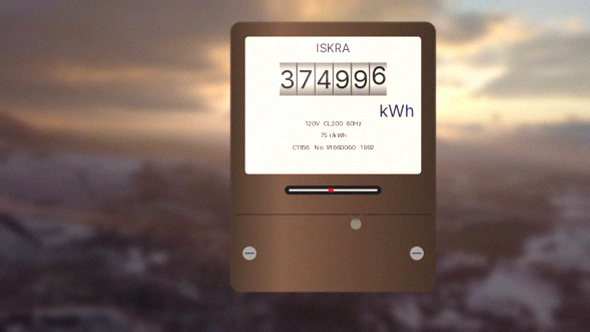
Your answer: 374996 kWh
